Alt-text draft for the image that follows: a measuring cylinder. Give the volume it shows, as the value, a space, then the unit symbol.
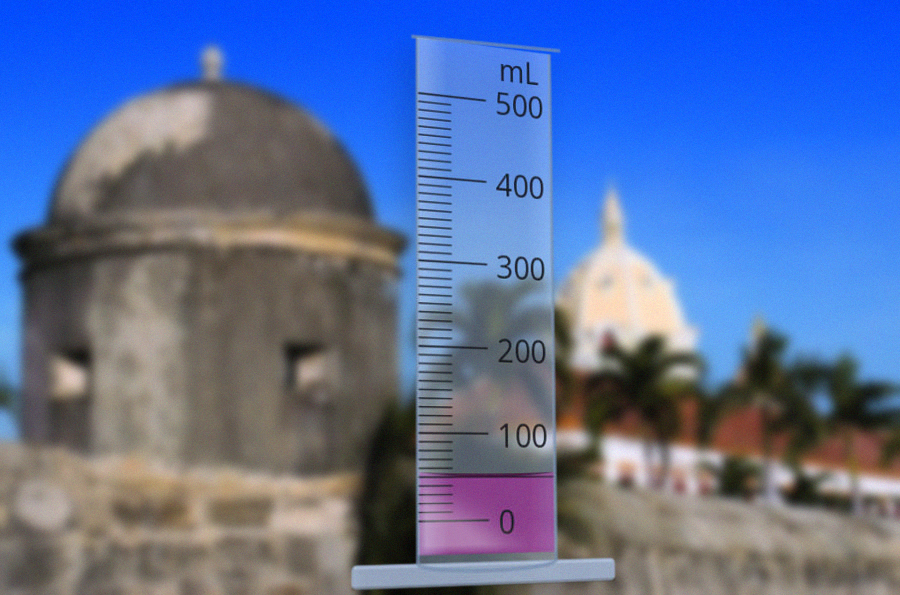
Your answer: 50 mL
